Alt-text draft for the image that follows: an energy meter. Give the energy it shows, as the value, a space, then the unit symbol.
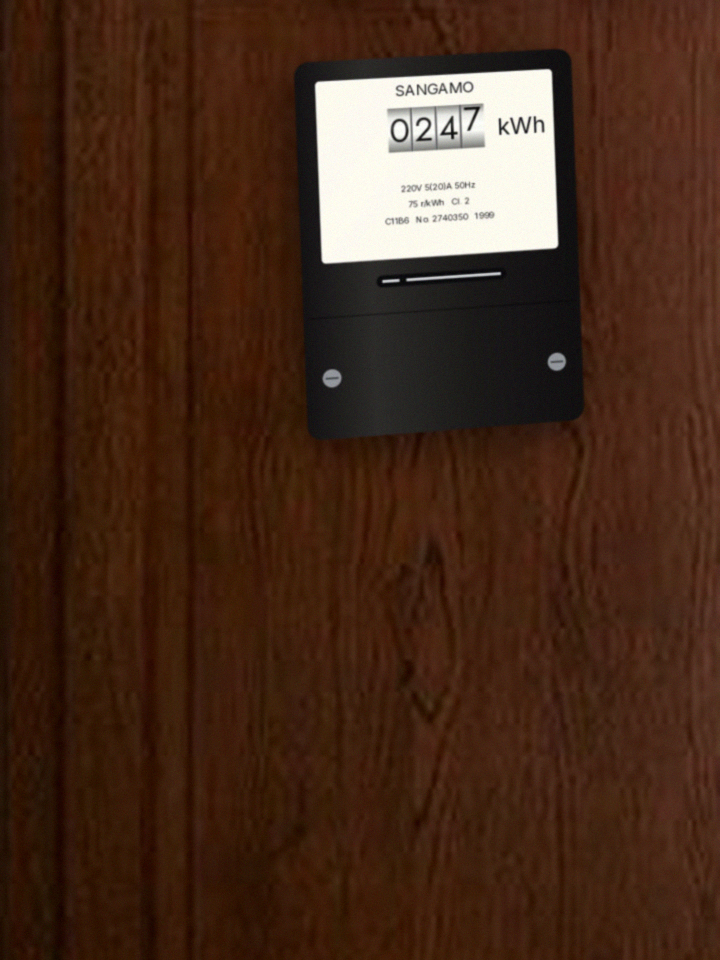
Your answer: 247 kWh
